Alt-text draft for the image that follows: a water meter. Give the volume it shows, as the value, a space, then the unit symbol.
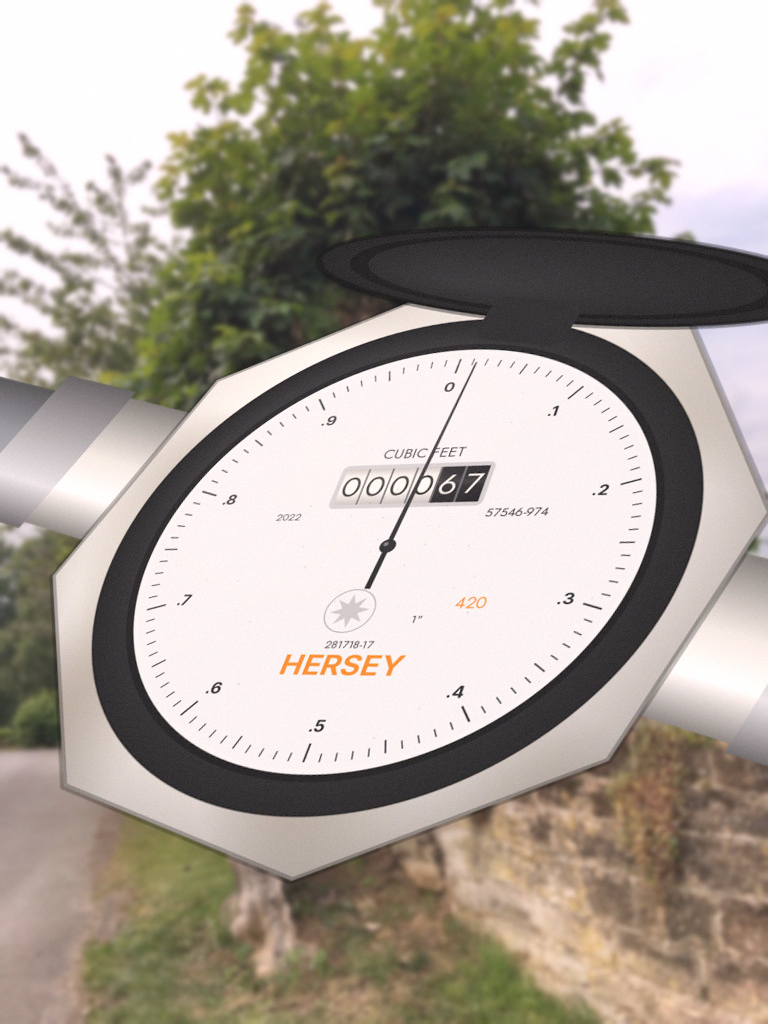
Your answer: 67.01 ft³
